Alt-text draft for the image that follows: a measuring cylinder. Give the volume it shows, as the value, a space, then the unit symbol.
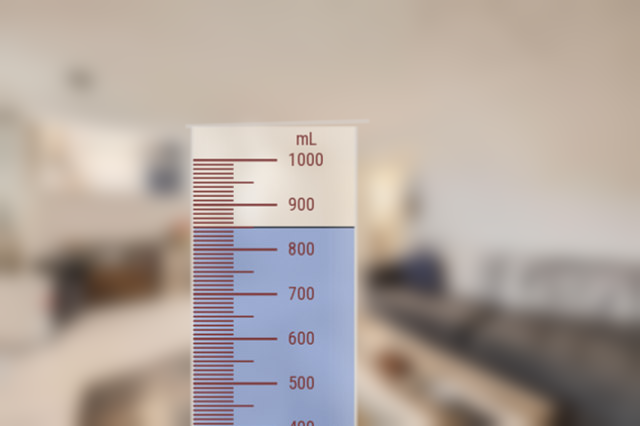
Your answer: 850 mL
